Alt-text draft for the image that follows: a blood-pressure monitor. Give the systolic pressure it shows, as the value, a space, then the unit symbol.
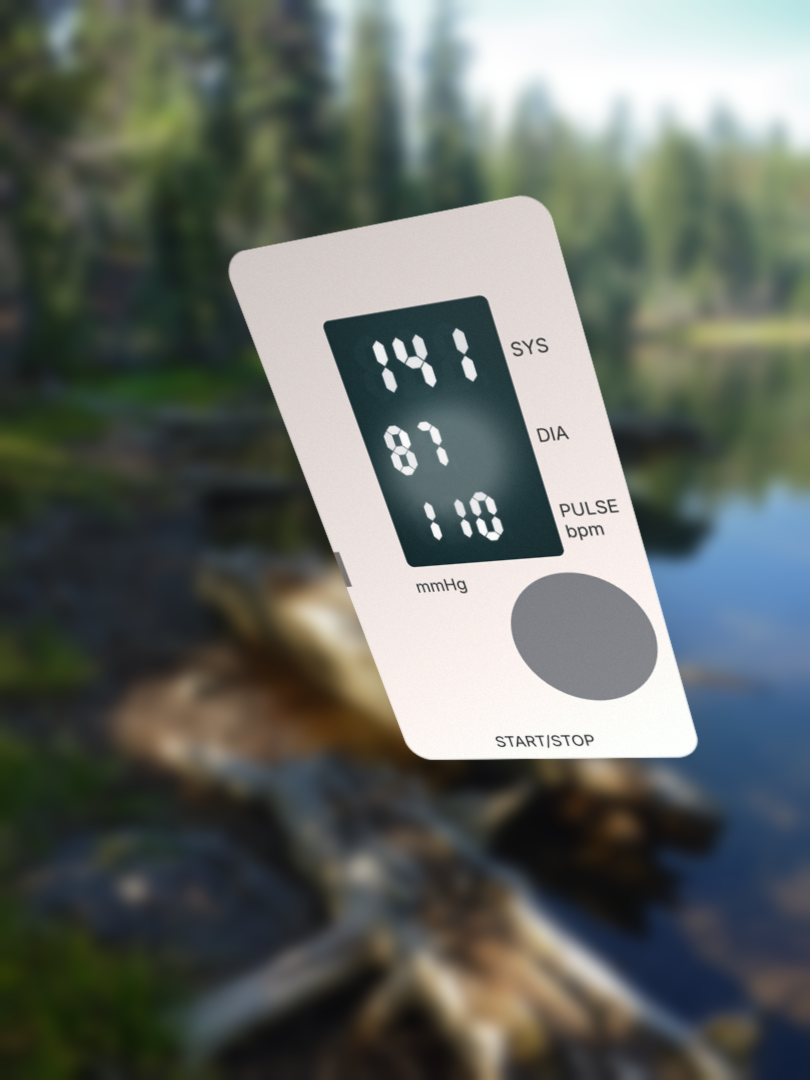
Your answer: 141 mmHg
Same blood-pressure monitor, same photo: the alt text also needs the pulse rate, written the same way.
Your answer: 110 bpm
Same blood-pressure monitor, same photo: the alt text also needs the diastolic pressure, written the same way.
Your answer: 87 mmHg
